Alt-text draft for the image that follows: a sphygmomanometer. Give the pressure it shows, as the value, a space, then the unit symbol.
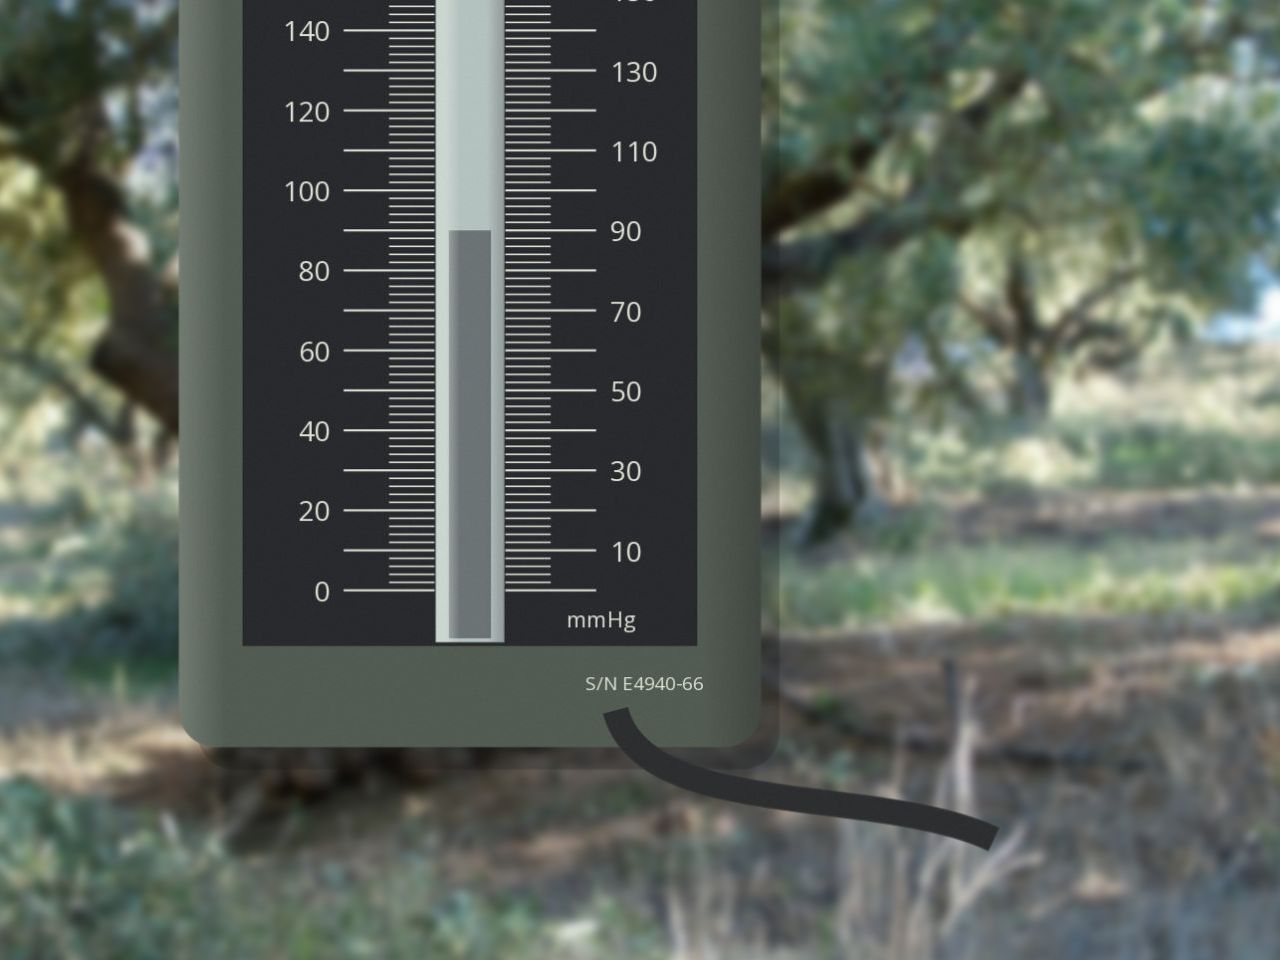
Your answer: 90 mmHg
